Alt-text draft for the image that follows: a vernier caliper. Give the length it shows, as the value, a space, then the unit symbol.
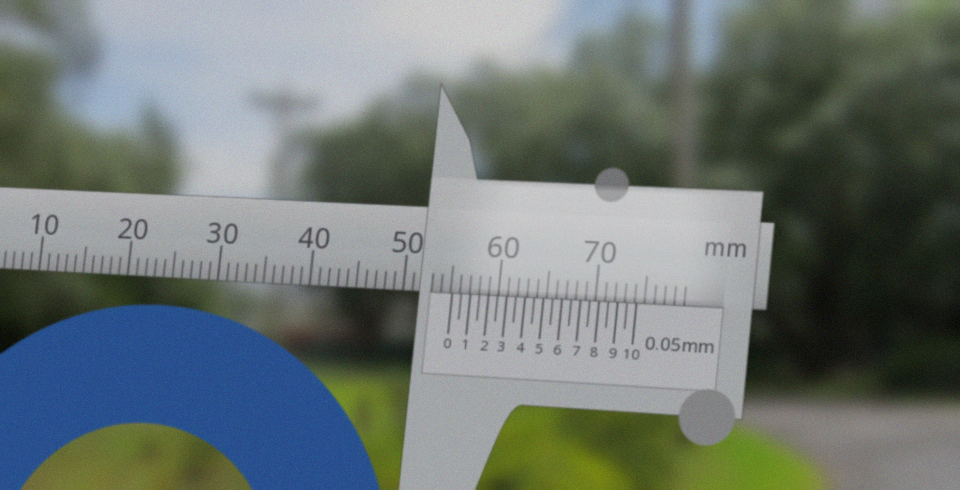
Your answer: 55.2 mm
